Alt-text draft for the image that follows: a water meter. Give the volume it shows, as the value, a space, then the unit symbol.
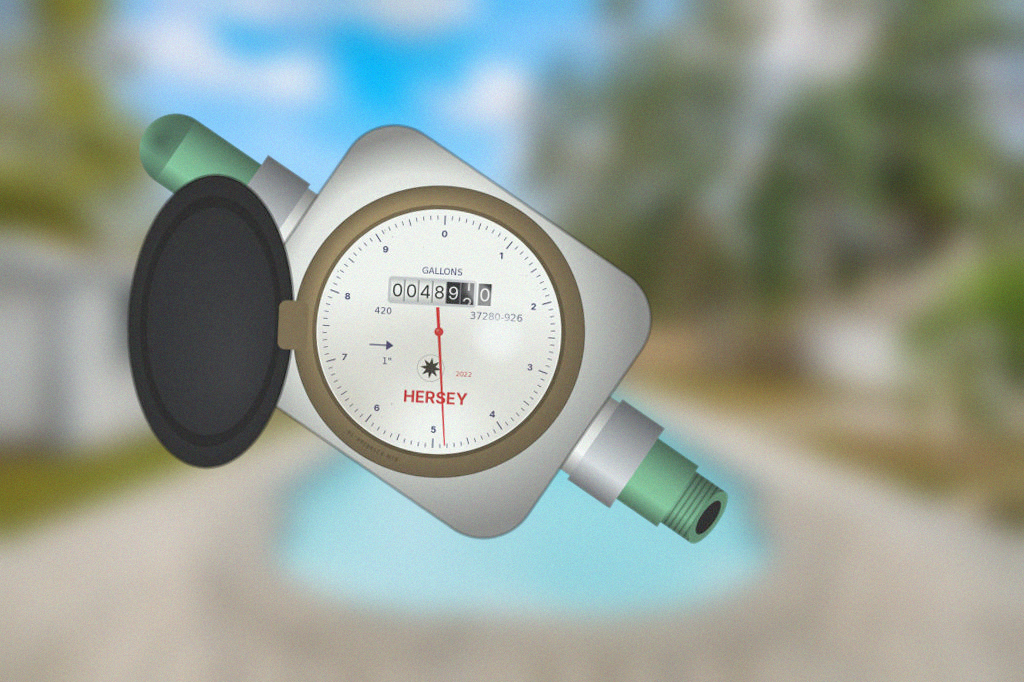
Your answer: 48914.8 gal
